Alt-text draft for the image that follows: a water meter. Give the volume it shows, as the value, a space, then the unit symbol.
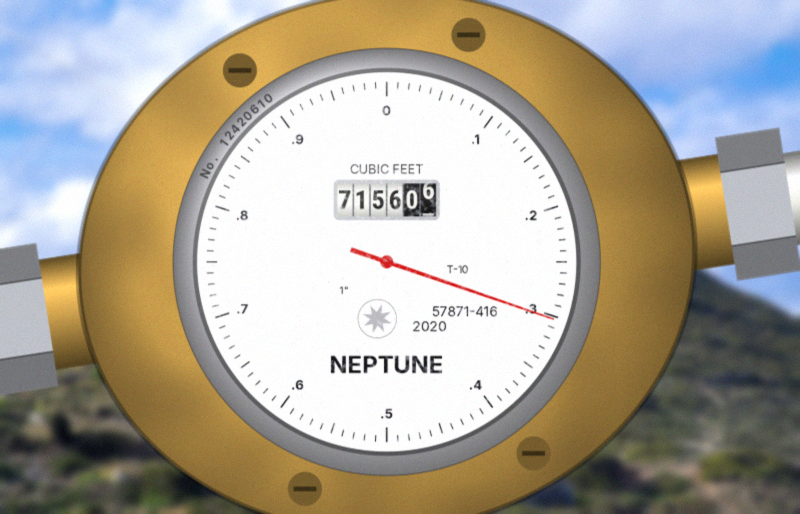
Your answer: 715606.30 ft³
